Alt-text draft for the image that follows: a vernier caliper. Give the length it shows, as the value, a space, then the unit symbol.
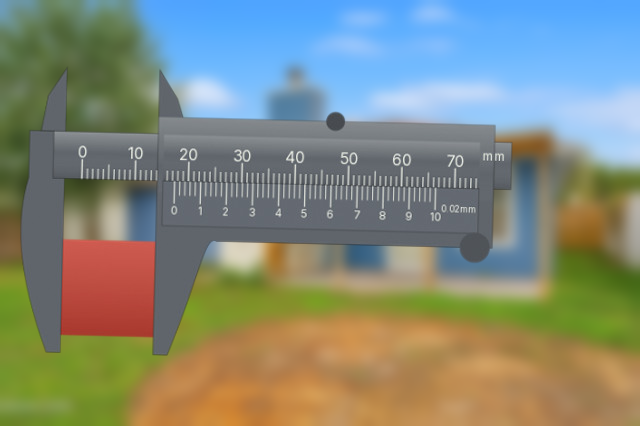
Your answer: 17.4 mm
